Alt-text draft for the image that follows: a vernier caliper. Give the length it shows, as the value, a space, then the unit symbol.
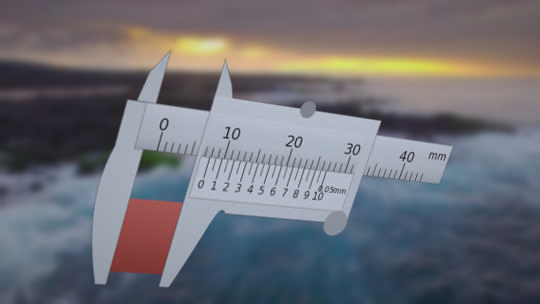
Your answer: 7.8 mm
